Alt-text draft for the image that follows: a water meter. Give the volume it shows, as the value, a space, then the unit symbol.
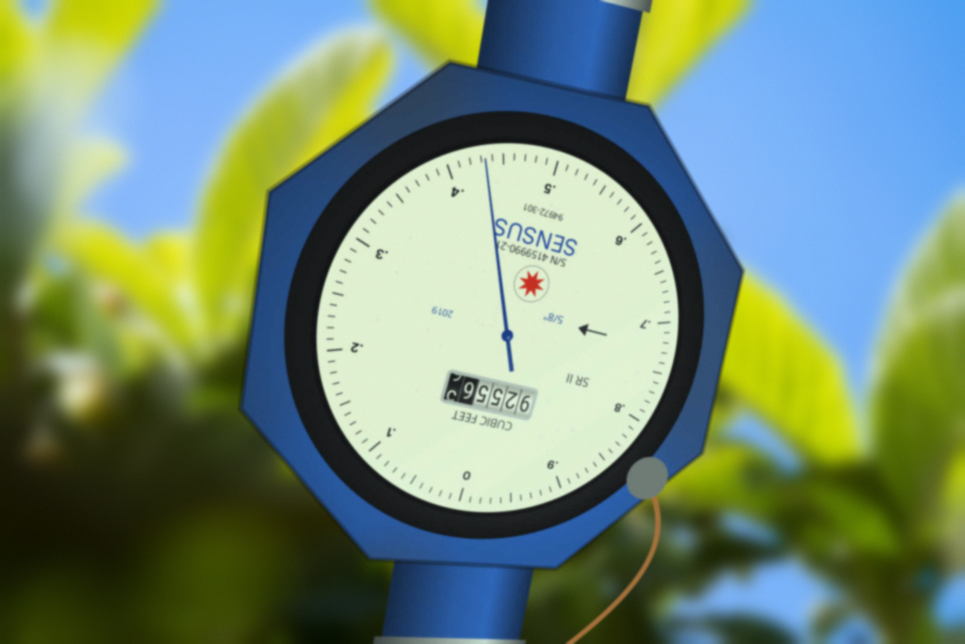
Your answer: 925565.43 ft³
